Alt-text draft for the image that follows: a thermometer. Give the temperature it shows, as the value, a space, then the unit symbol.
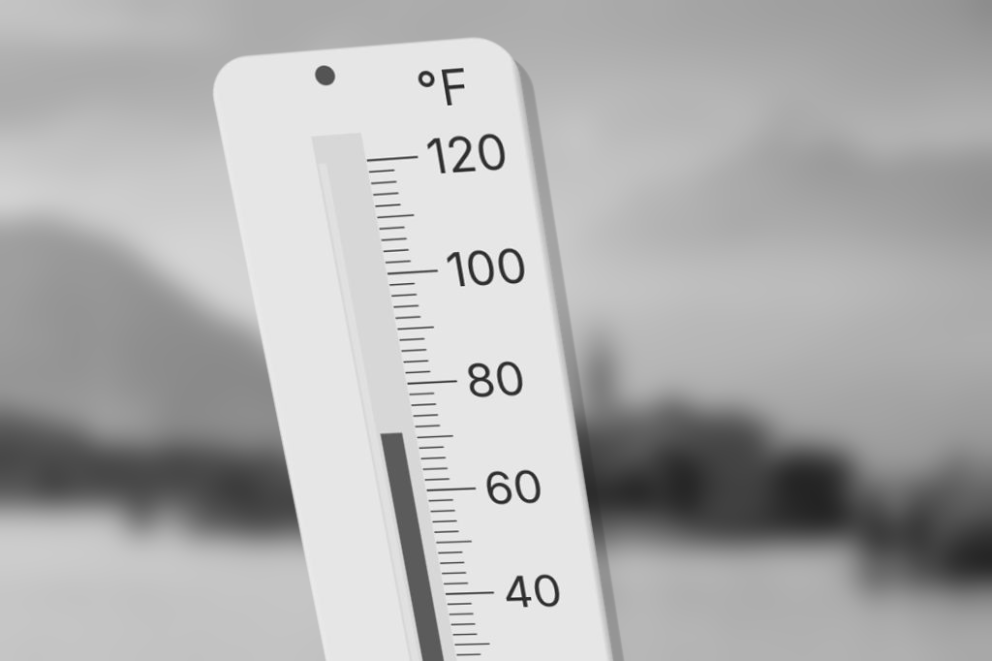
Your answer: 71 °F
